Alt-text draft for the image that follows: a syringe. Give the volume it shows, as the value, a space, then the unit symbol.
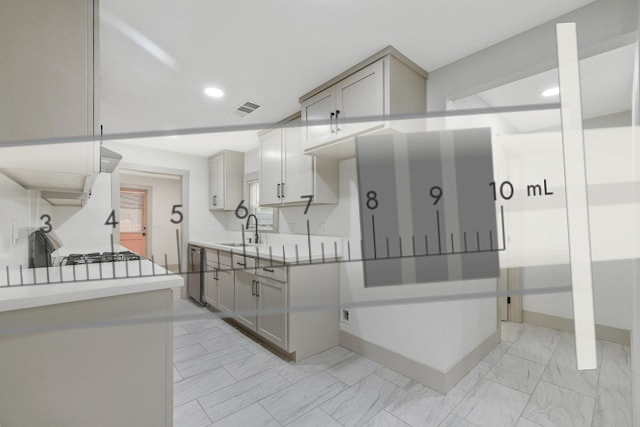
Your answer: 7.8 mL
